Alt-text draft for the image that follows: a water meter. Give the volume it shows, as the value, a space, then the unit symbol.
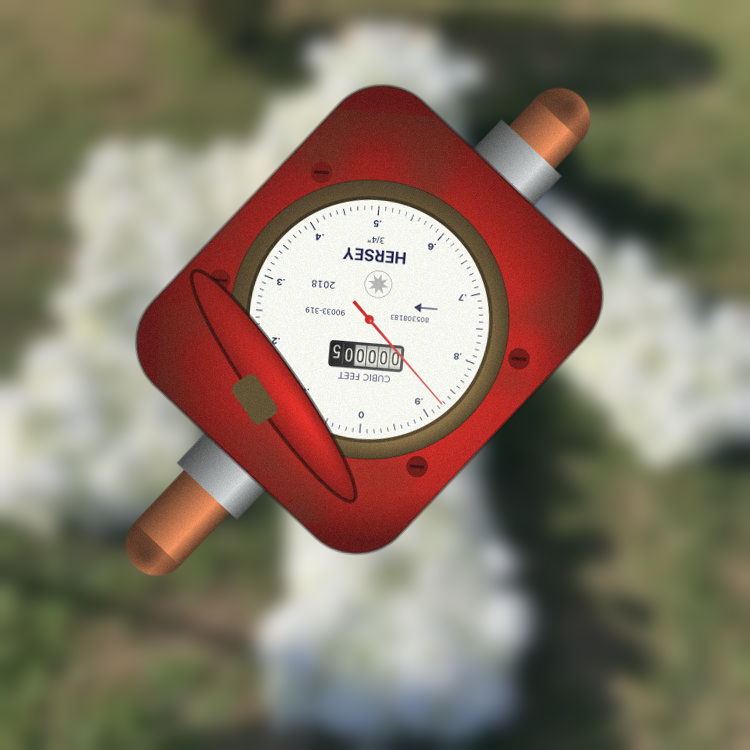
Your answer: 4.87 ft³
